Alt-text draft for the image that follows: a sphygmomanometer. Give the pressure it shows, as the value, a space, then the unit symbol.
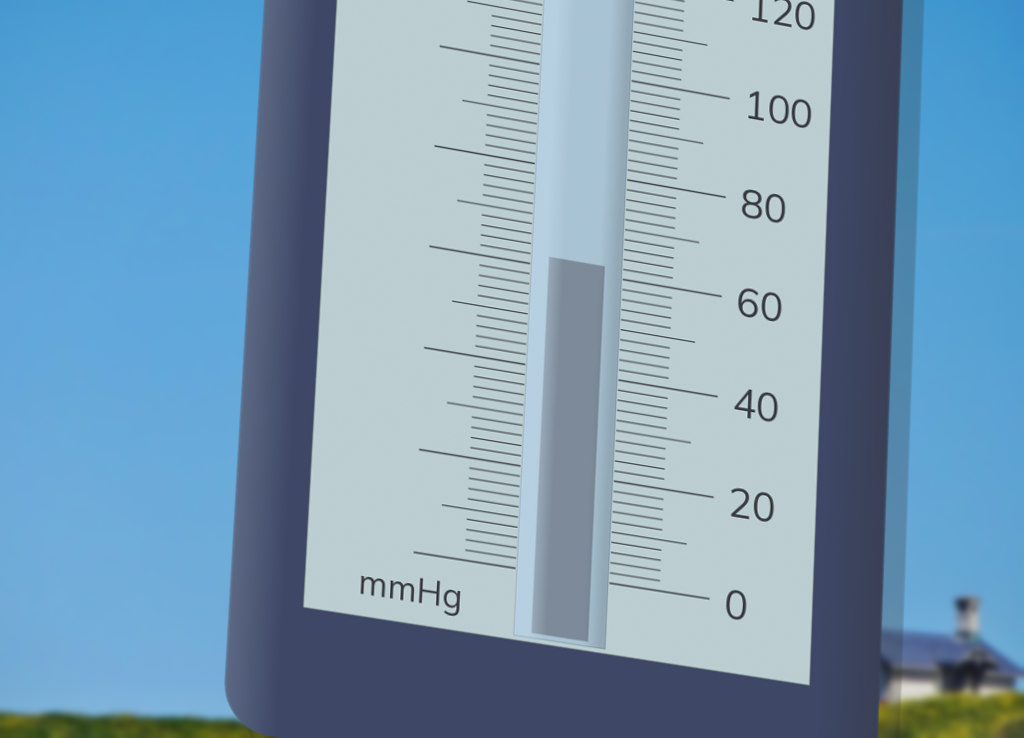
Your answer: 62 mmHg
